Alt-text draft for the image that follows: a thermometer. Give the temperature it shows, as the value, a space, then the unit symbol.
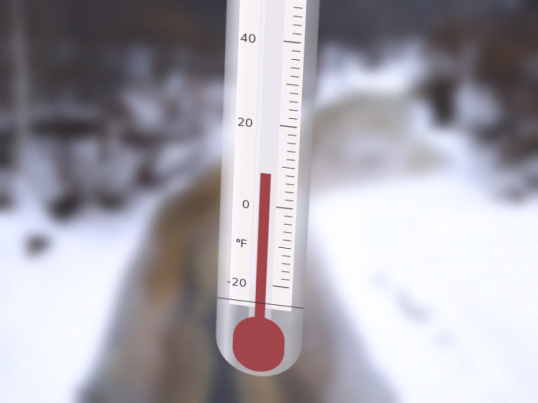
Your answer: 8 °F
